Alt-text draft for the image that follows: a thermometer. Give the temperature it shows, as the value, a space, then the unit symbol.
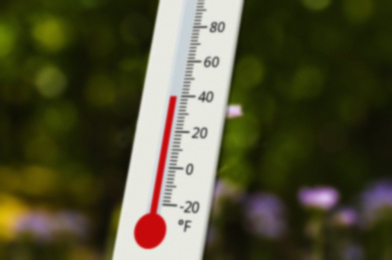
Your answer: 40 °F
